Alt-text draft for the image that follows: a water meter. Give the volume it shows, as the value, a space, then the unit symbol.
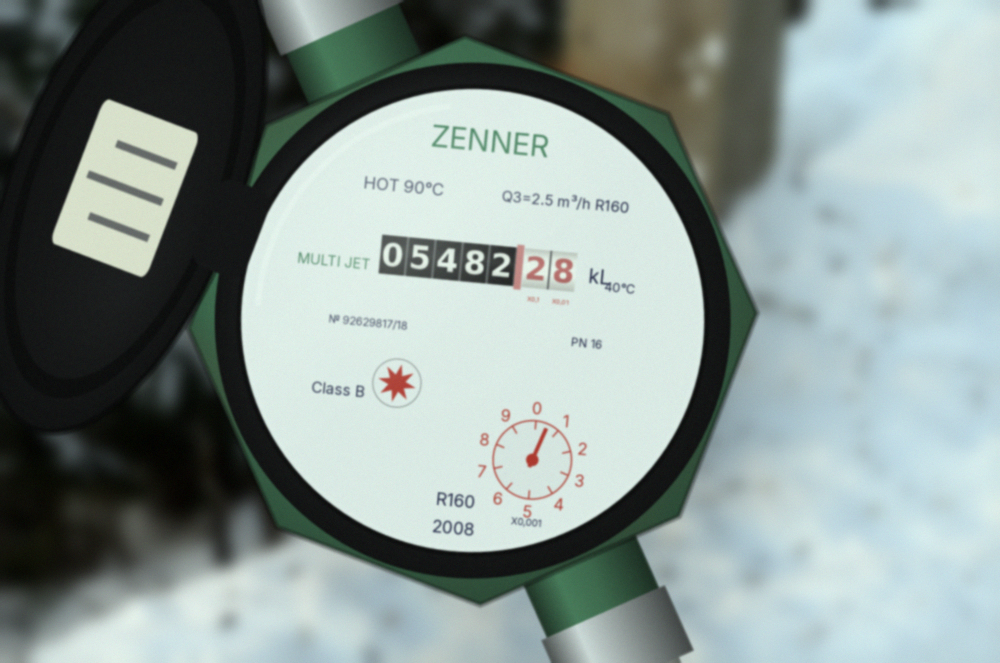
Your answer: 5482.280 kL
